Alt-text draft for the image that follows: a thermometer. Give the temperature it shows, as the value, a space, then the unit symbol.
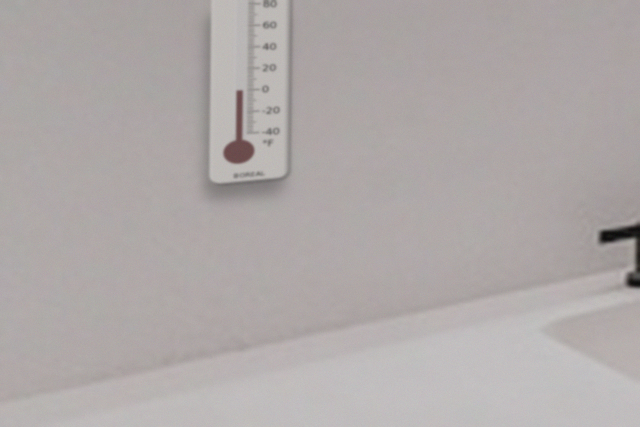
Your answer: 0 °F
